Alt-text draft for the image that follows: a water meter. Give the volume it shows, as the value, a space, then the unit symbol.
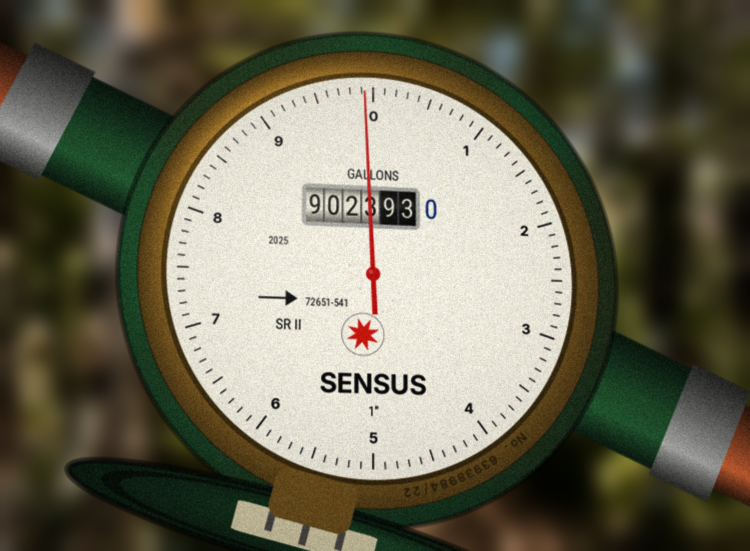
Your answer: 9023929.9 gal
